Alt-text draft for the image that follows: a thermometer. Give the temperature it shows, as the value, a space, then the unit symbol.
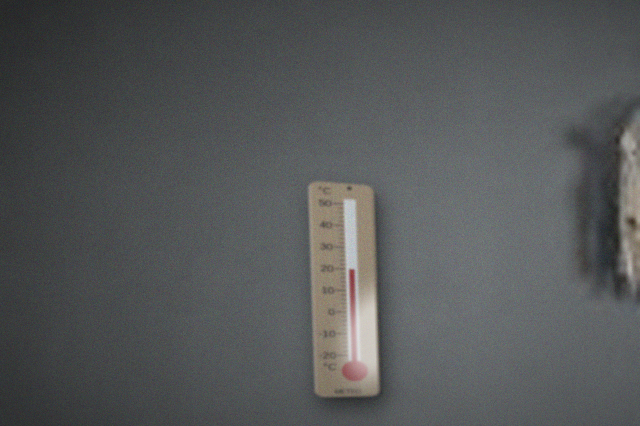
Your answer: 20 °C
